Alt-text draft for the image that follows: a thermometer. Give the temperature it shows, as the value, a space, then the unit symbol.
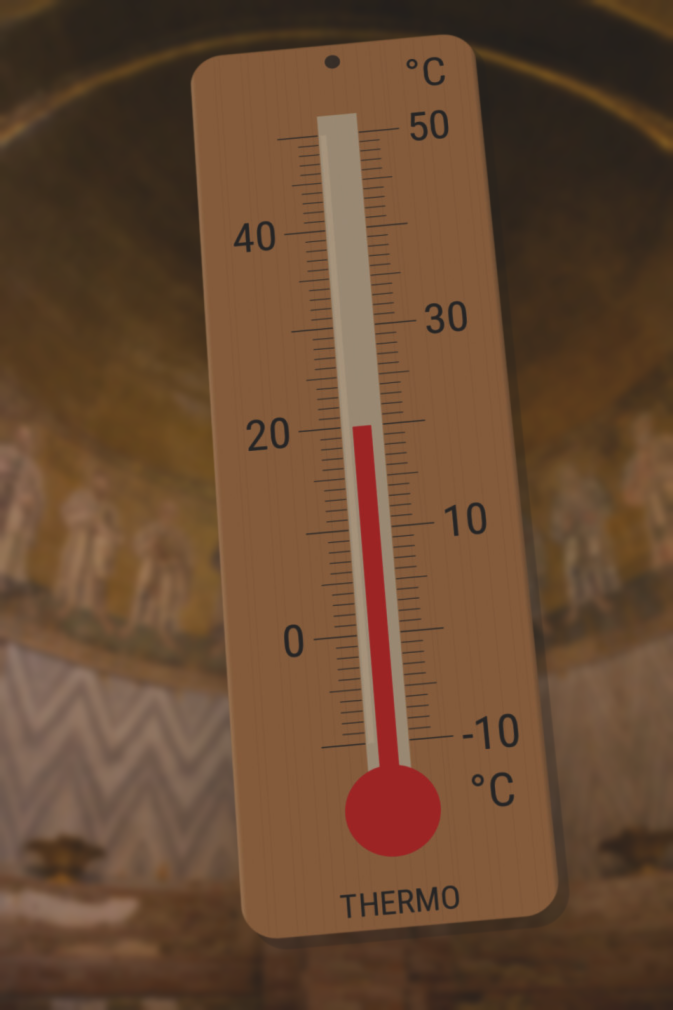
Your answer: 20 °C
